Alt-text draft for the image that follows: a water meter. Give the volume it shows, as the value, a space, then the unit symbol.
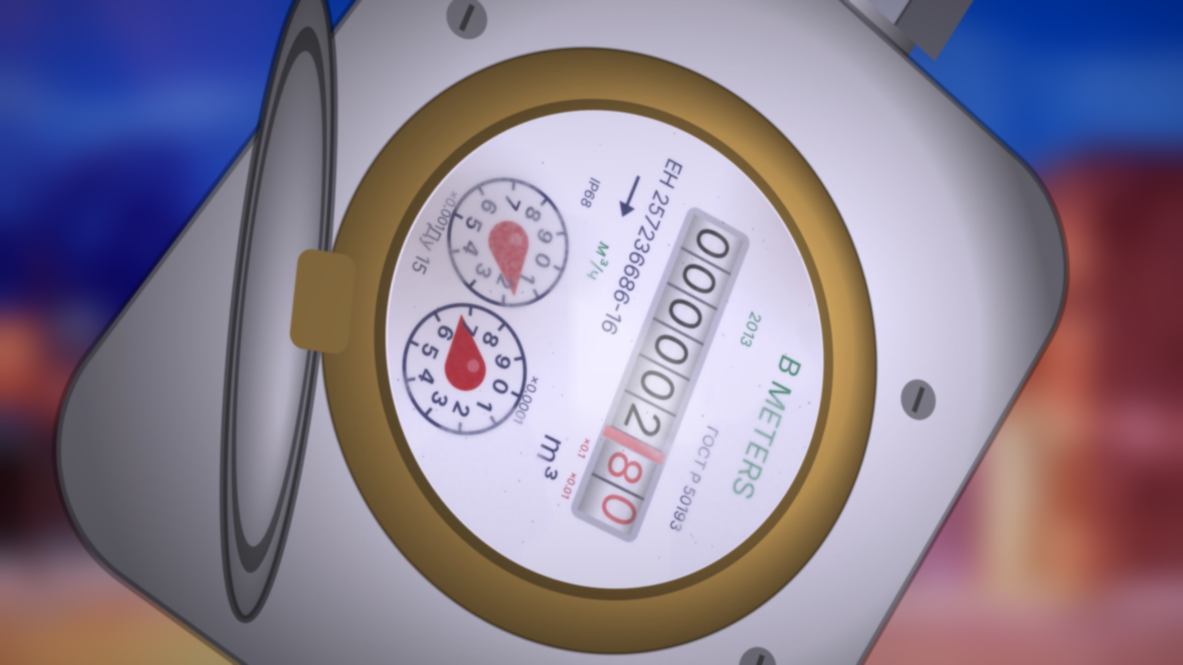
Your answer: 2.8016 m³
